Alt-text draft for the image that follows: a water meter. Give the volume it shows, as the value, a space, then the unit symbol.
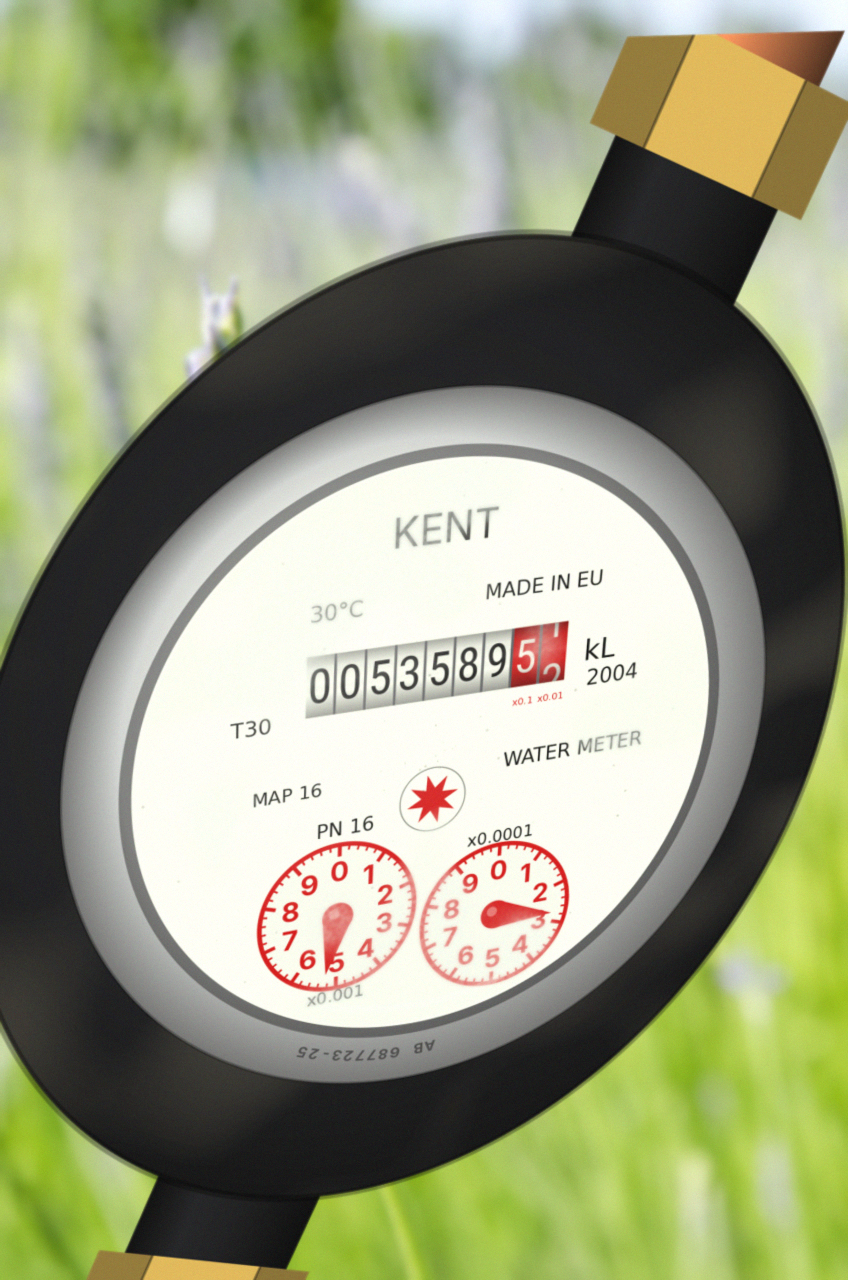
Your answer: 53589.5152 kL
